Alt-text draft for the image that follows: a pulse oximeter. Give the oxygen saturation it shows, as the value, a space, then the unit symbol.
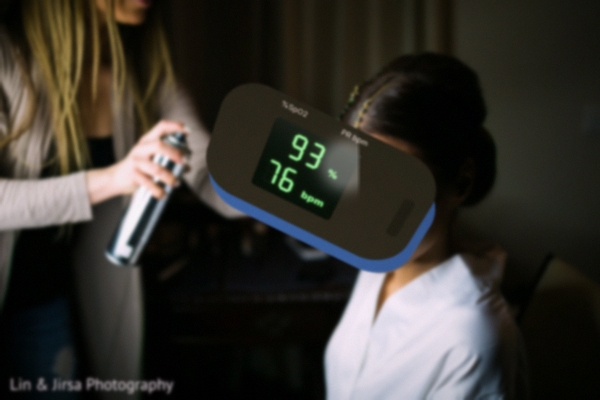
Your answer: 93 %
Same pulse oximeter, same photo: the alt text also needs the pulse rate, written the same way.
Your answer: 76 bpm
